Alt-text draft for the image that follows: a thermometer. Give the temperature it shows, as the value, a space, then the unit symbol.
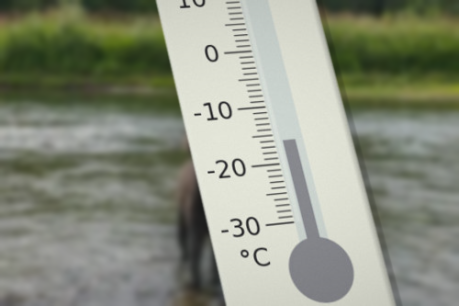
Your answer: -16 °C
